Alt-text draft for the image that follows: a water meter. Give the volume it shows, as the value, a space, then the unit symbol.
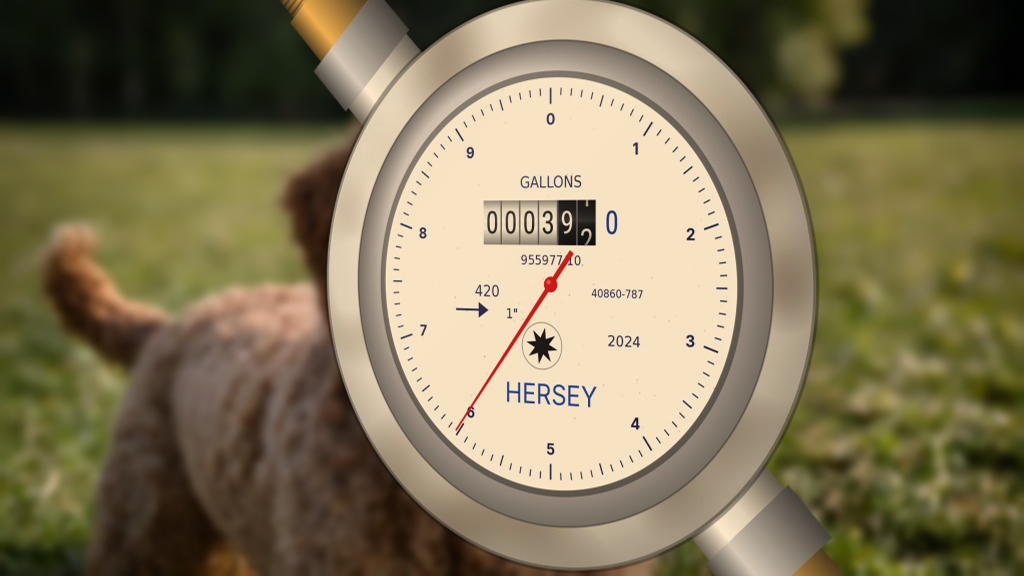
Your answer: 3916.0 gal
